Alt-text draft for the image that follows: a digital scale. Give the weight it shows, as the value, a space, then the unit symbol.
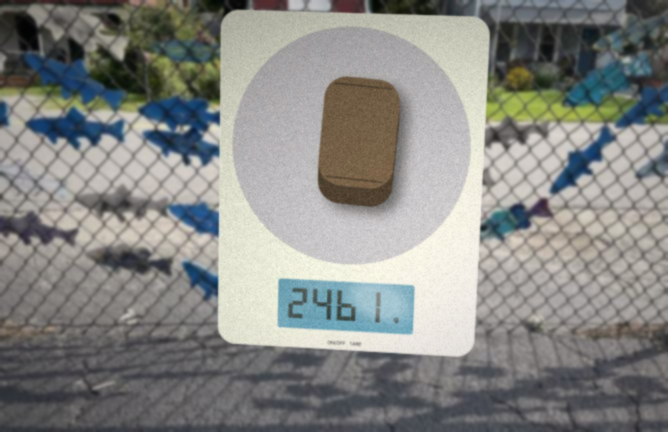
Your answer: 2461 g
